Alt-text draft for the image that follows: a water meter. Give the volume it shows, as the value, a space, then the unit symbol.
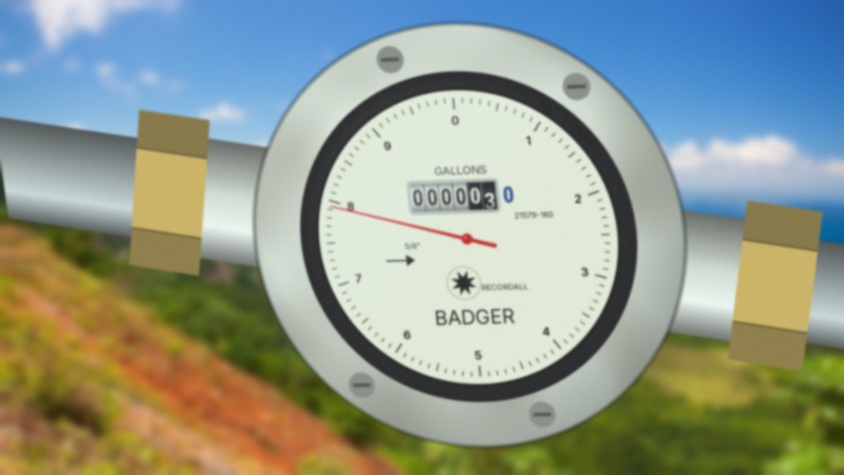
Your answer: 27.9 gal
